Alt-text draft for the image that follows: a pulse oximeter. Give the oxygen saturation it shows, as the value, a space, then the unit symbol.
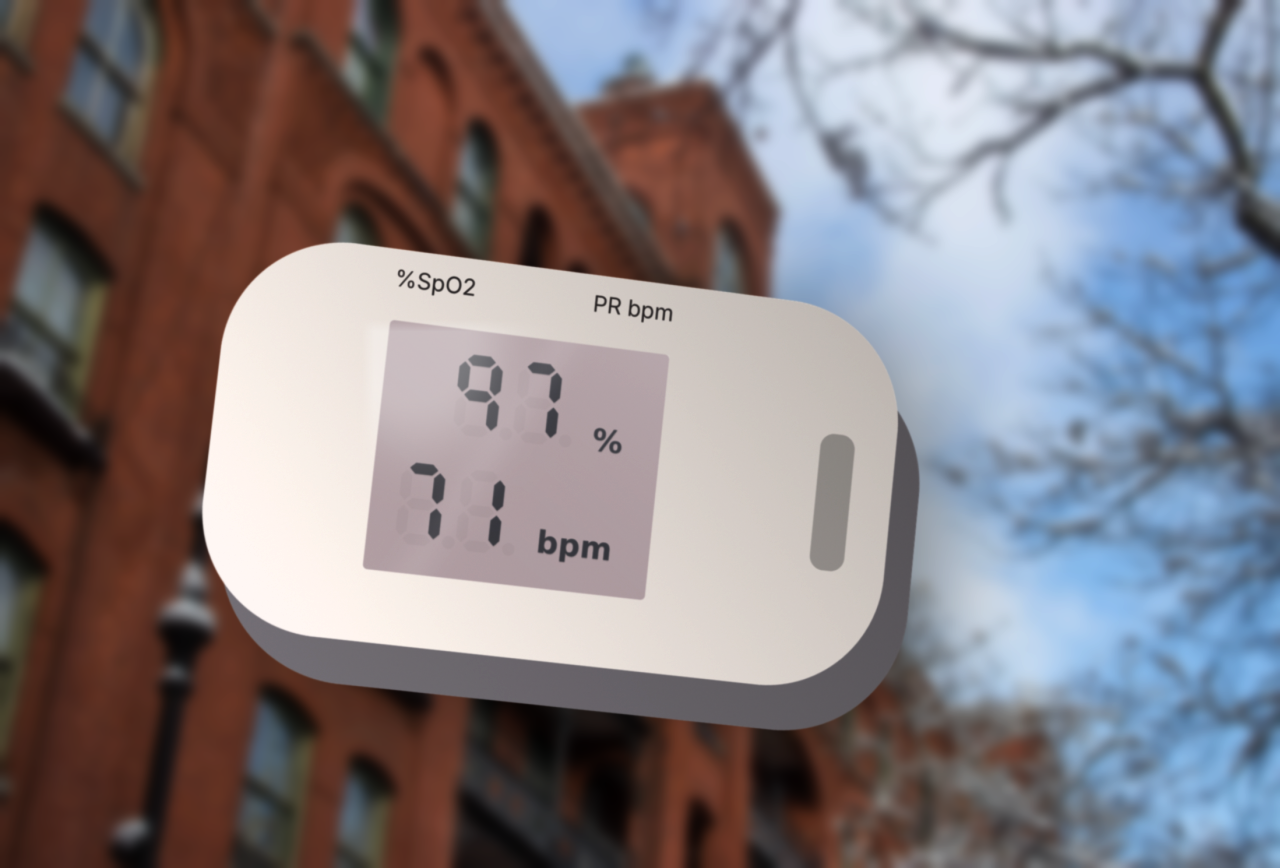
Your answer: 97 %
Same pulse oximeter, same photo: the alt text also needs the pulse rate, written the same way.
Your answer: 71 bpm
